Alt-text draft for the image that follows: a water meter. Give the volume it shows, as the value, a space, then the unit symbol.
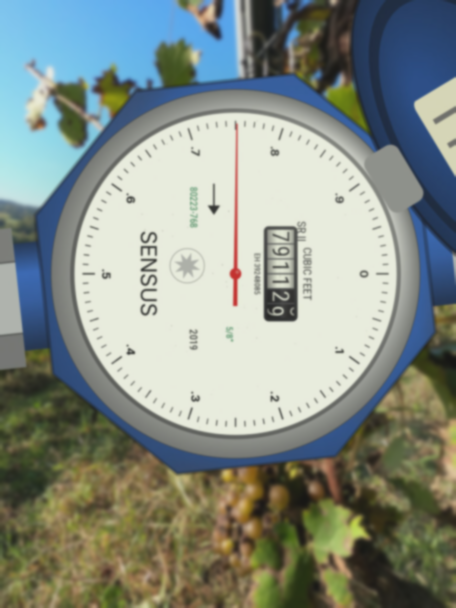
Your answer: 791128.75 ft³
